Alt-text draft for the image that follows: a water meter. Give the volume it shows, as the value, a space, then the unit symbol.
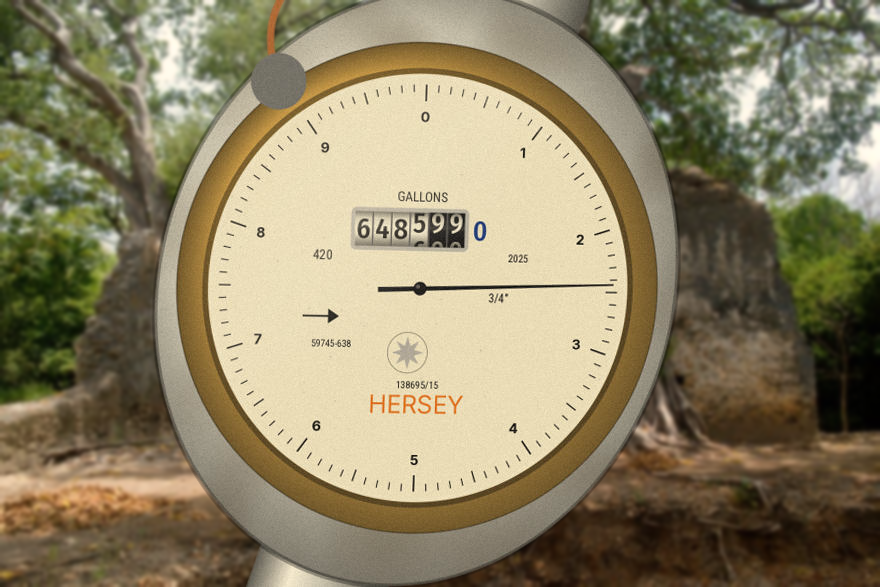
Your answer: 6485992.4 gal
